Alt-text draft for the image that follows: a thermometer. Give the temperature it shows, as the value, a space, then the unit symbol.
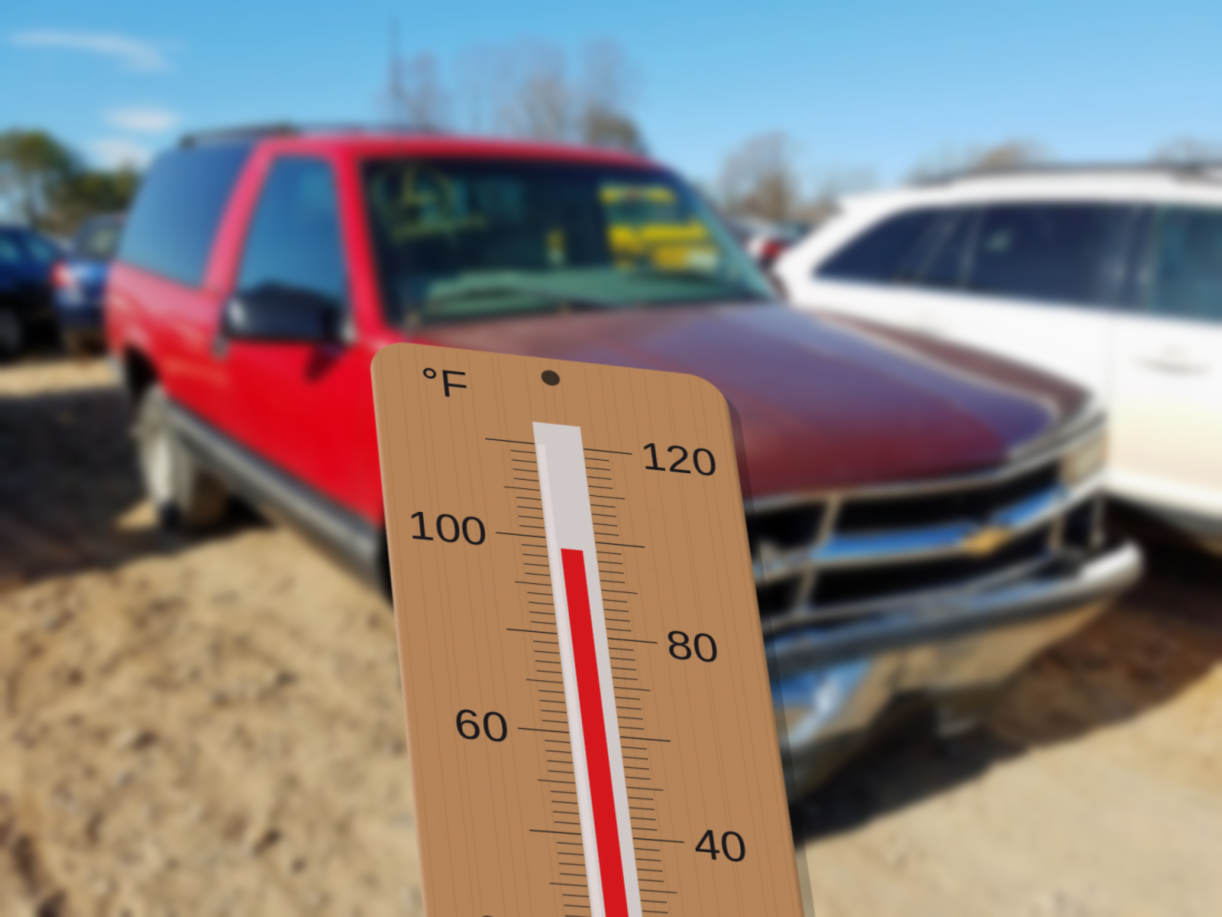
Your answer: 98 °F
